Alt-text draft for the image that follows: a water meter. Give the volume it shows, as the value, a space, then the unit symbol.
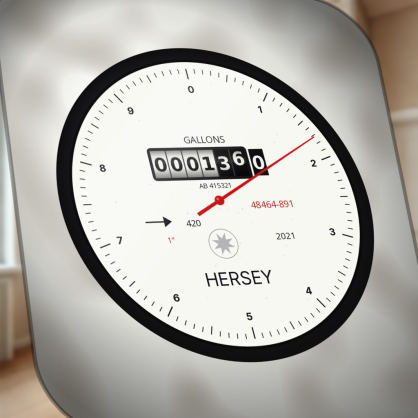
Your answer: 1361.7 gal
